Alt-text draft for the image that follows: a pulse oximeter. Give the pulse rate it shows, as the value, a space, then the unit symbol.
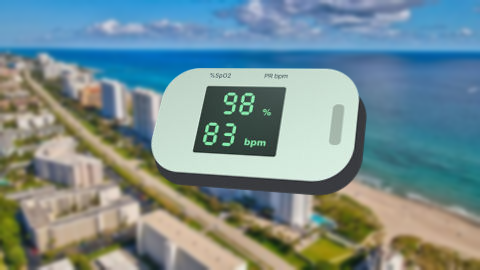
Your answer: 83 bpm
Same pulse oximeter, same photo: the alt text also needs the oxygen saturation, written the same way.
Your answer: 98 %
